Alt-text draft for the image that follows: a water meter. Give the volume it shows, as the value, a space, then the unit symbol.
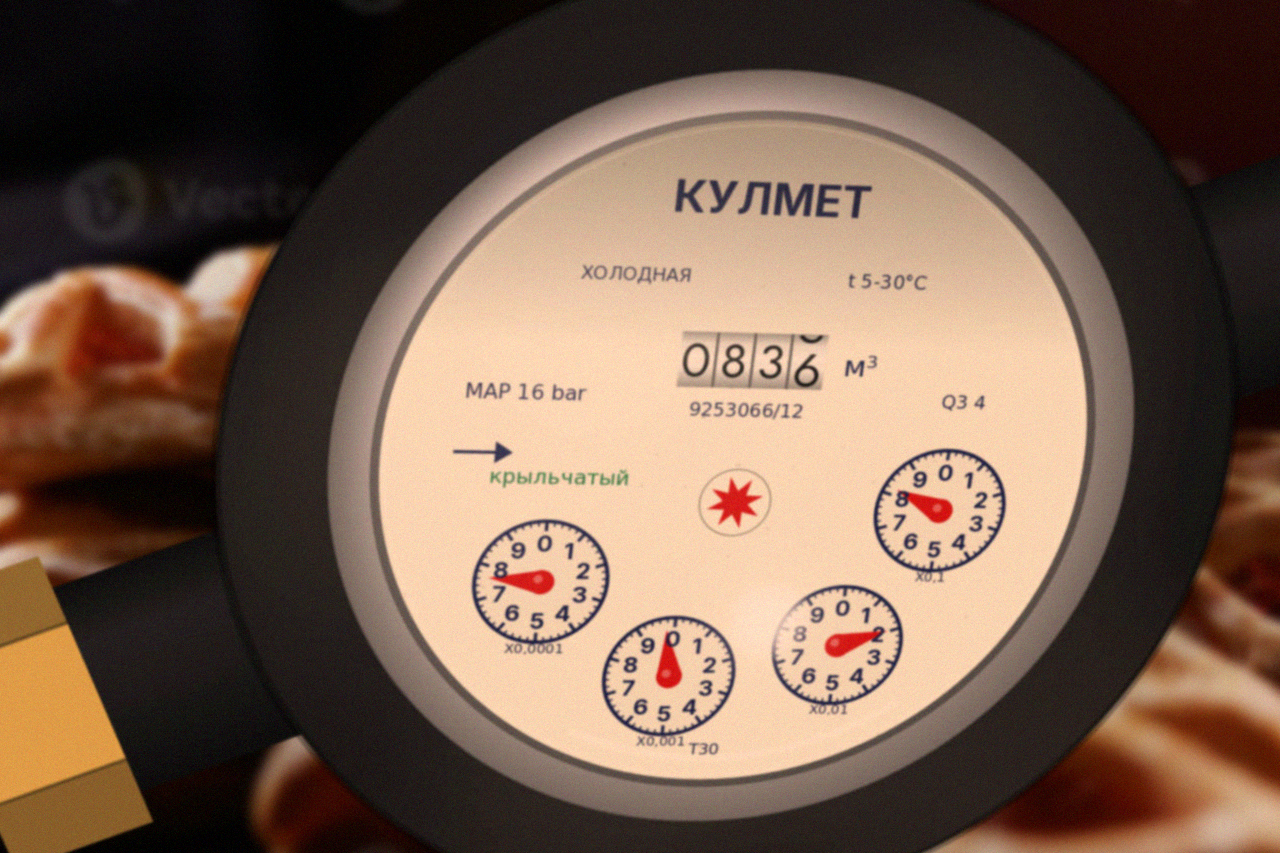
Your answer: 835.8197 m³
